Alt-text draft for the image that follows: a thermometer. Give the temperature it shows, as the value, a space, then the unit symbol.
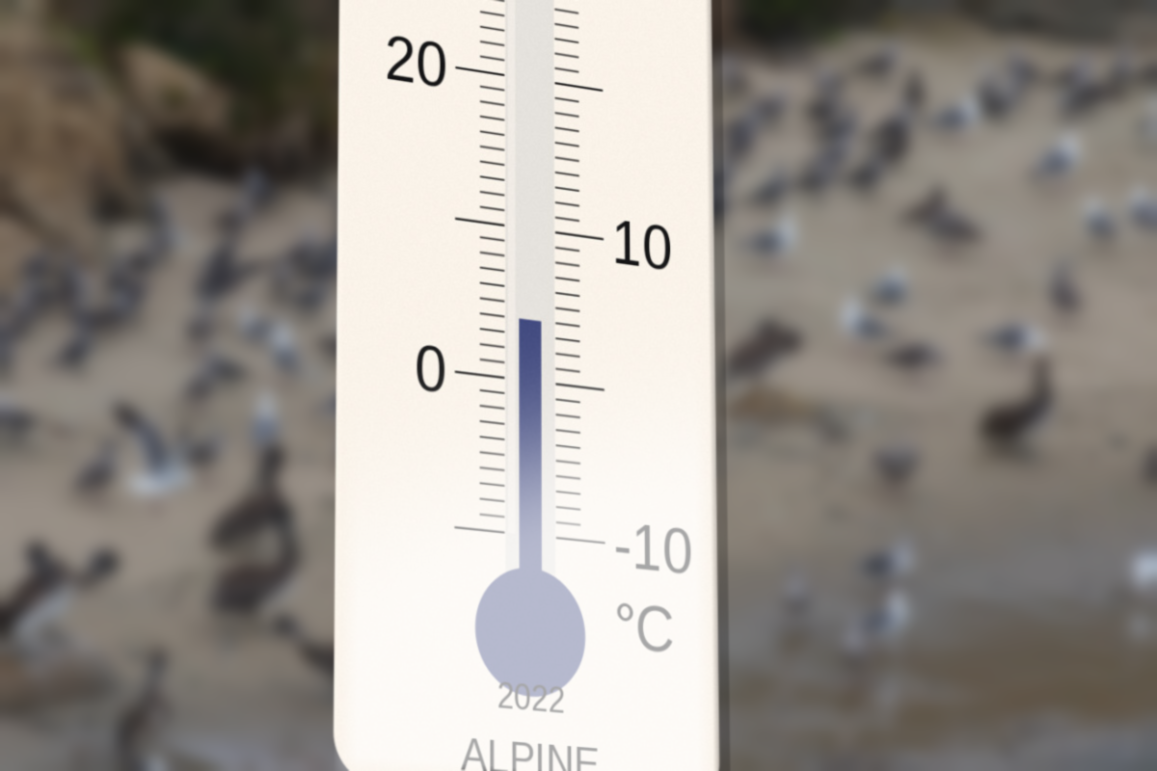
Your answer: 4 °C
